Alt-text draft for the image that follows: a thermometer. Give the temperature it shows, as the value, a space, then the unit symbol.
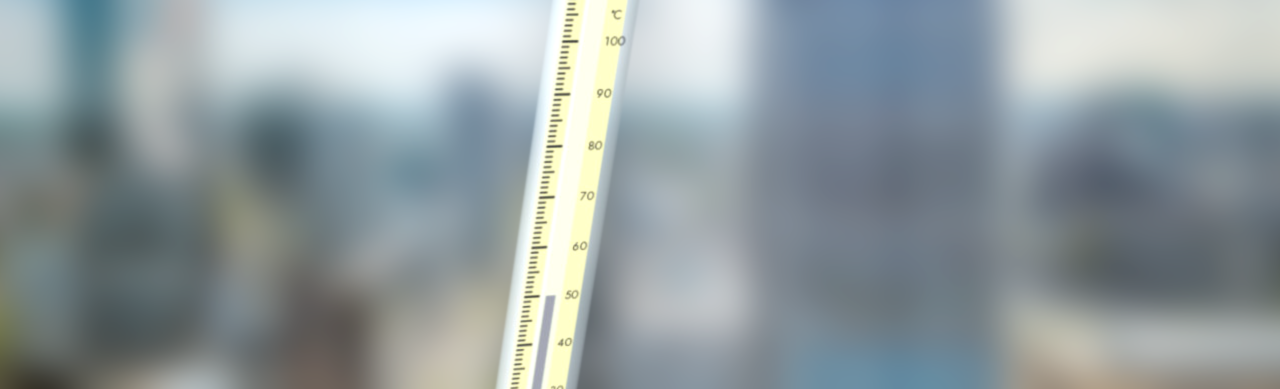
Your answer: 50 °C
